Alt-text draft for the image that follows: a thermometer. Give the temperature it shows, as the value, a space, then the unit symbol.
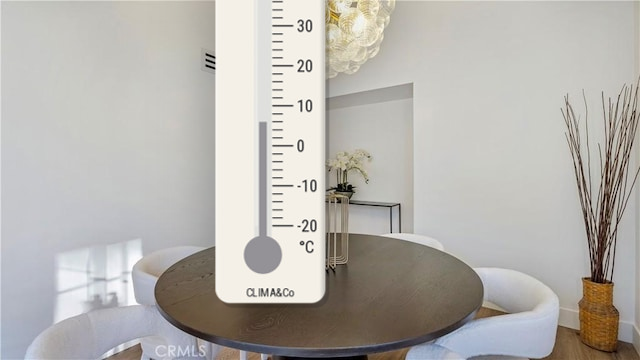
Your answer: 6 °C
